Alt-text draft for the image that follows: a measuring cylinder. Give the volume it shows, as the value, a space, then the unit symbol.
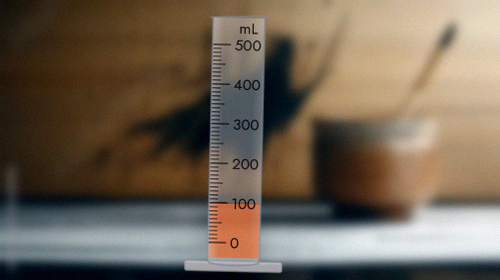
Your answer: 100 mL
